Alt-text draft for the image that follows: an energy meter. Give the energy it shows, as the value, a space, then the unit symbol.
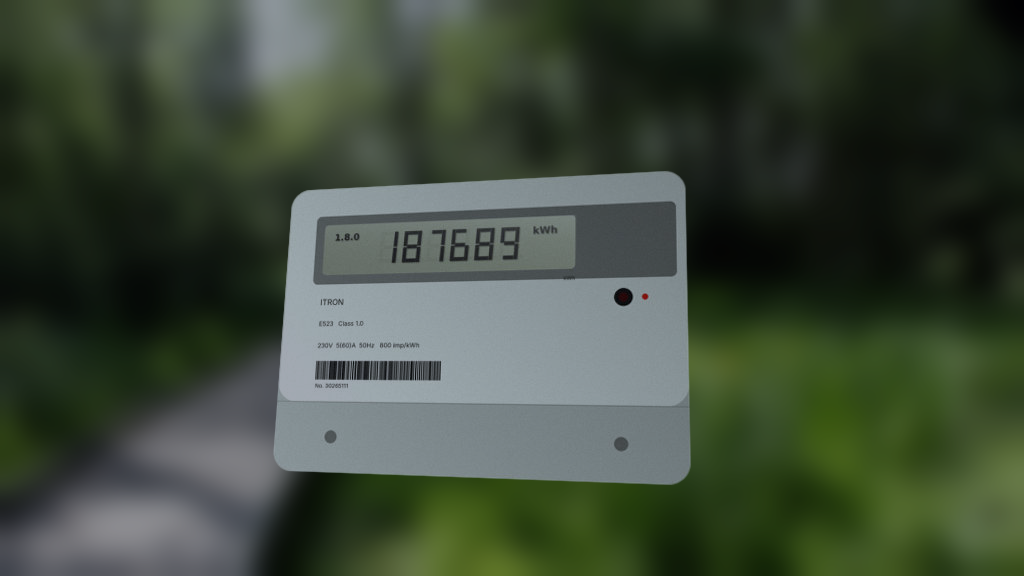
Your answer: 187689 kWh
